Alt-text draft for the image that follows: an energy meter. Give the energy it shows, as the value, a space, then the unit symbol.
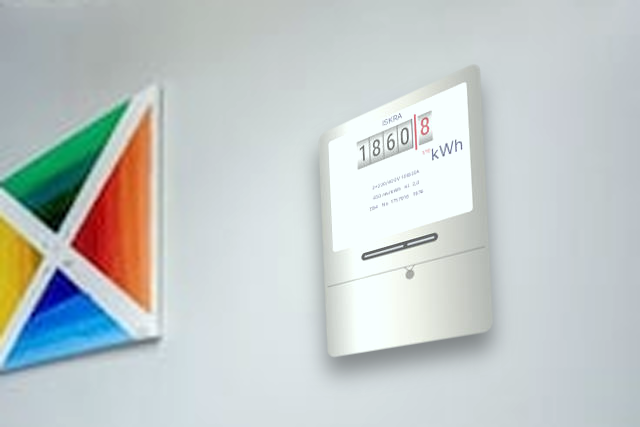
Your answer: 1860.8 kWh
